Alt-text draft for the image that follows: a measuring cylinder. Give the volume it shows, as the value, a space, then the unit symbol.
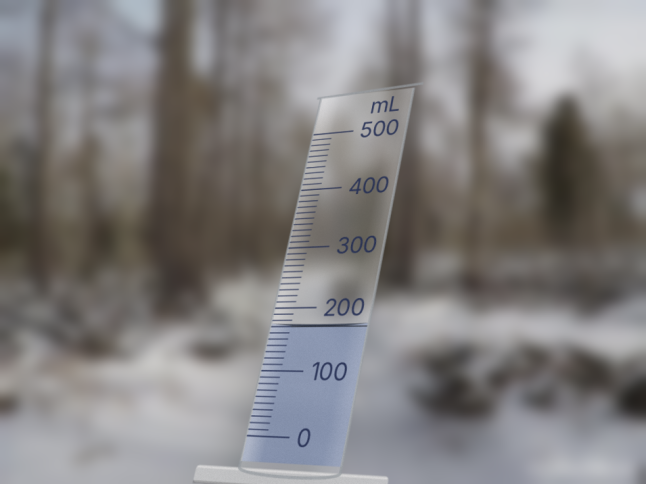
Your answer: 170 mL
